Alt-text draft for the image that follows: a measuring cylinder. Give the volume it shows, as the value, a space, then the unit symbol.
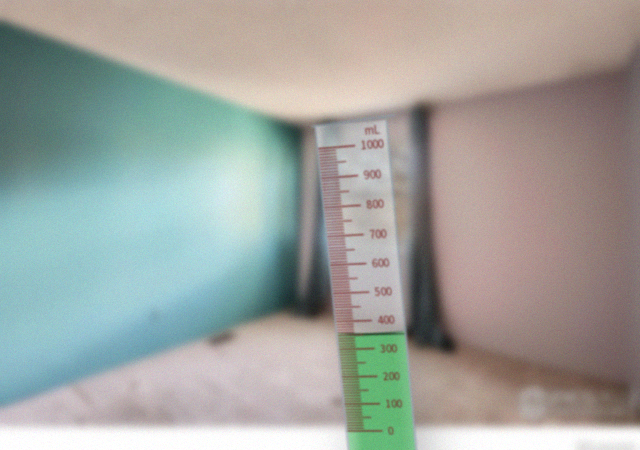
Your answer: 350 mL
